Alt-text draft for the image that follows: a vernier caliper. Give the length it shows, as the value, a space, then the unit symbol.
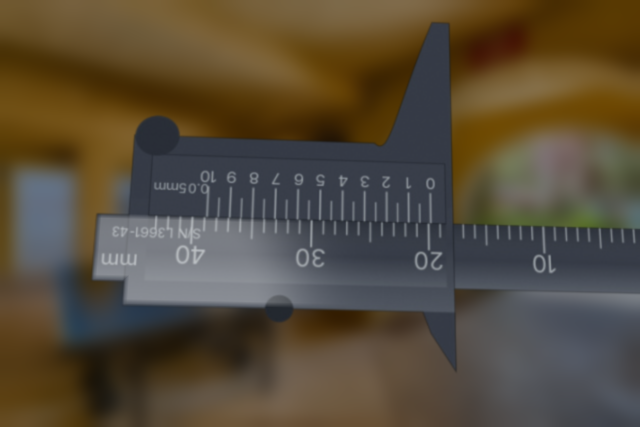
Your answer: 19.8 mm
